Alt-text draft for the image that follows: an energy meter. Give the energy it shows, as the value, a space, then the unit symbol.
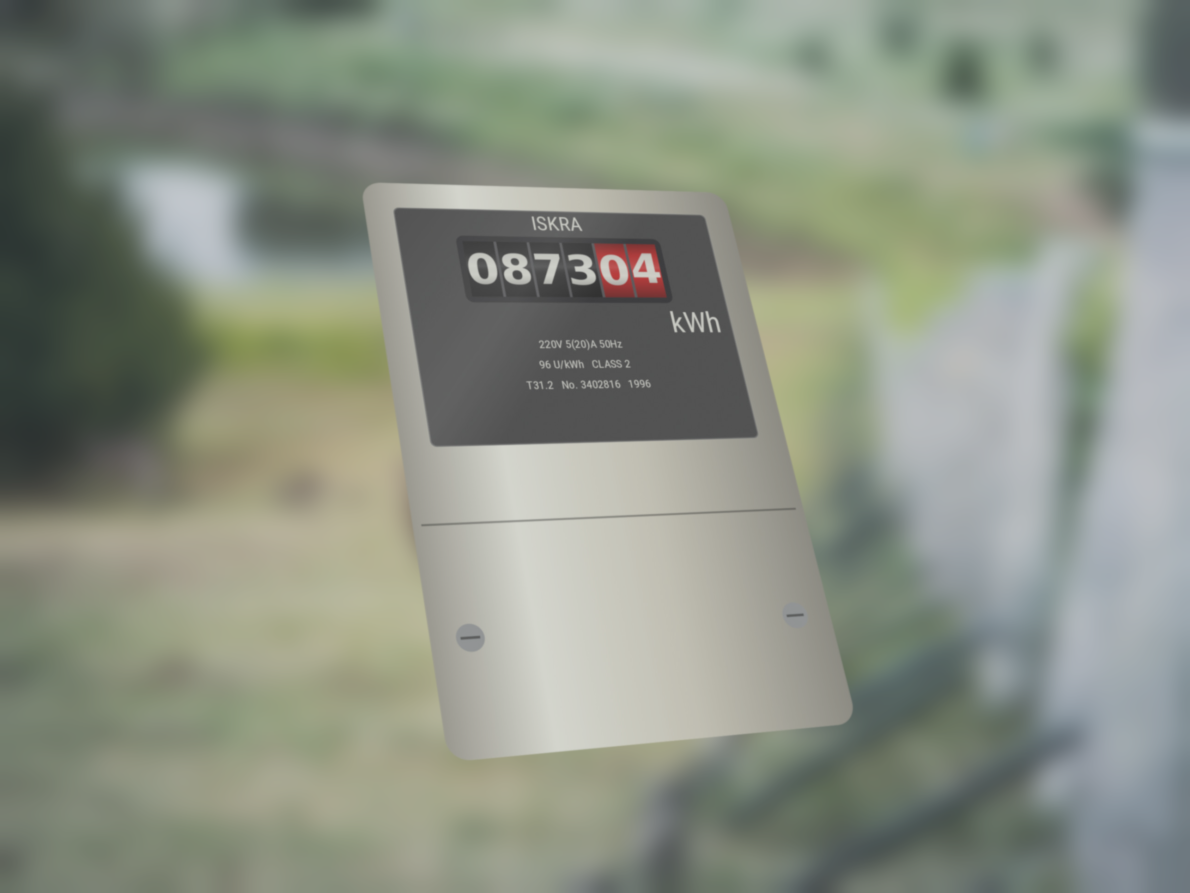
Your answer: 873.04 kWh
